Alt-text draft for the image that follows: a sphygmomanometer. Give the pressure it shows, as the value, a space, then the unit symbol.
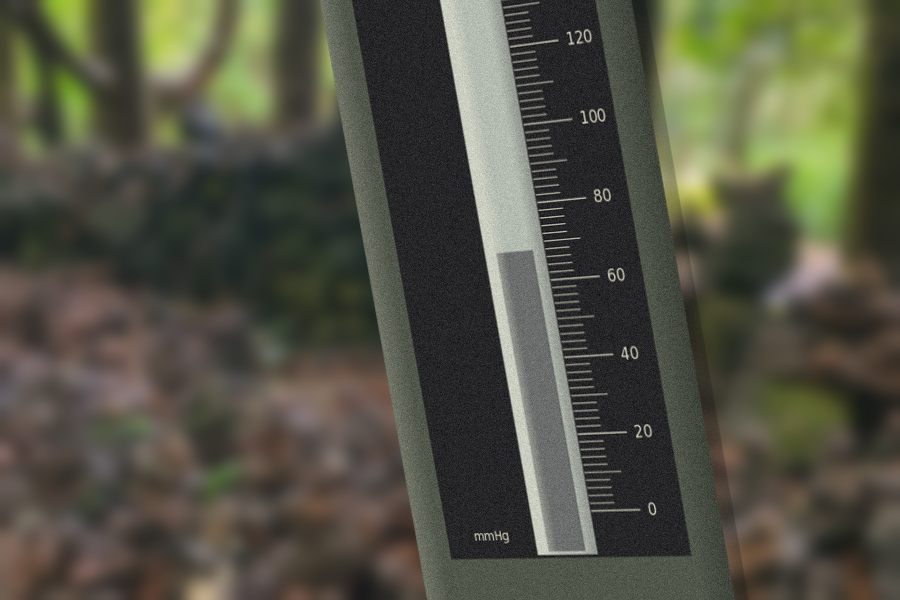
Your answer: 68 mmHg
